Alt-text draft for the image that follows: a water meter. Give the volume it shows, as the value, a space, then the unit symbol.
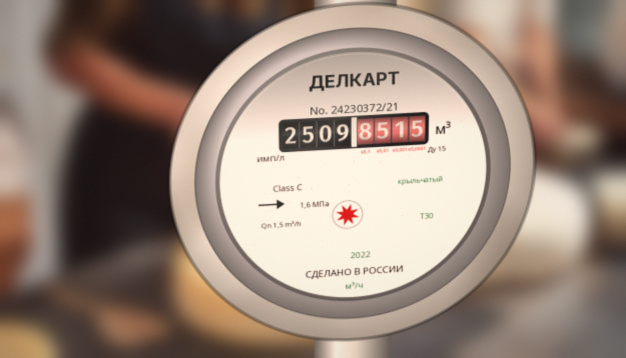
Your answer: 2509.8515 m³
